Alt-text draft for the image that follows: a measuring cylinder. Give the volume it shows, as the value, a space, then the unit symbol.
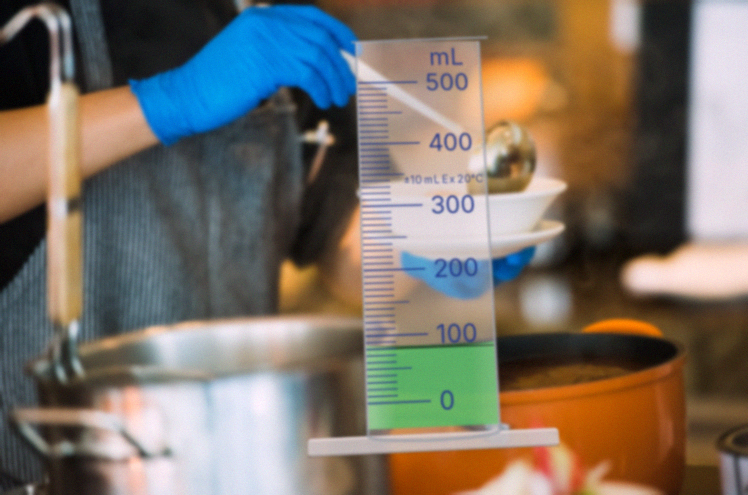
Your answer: 80 mL
